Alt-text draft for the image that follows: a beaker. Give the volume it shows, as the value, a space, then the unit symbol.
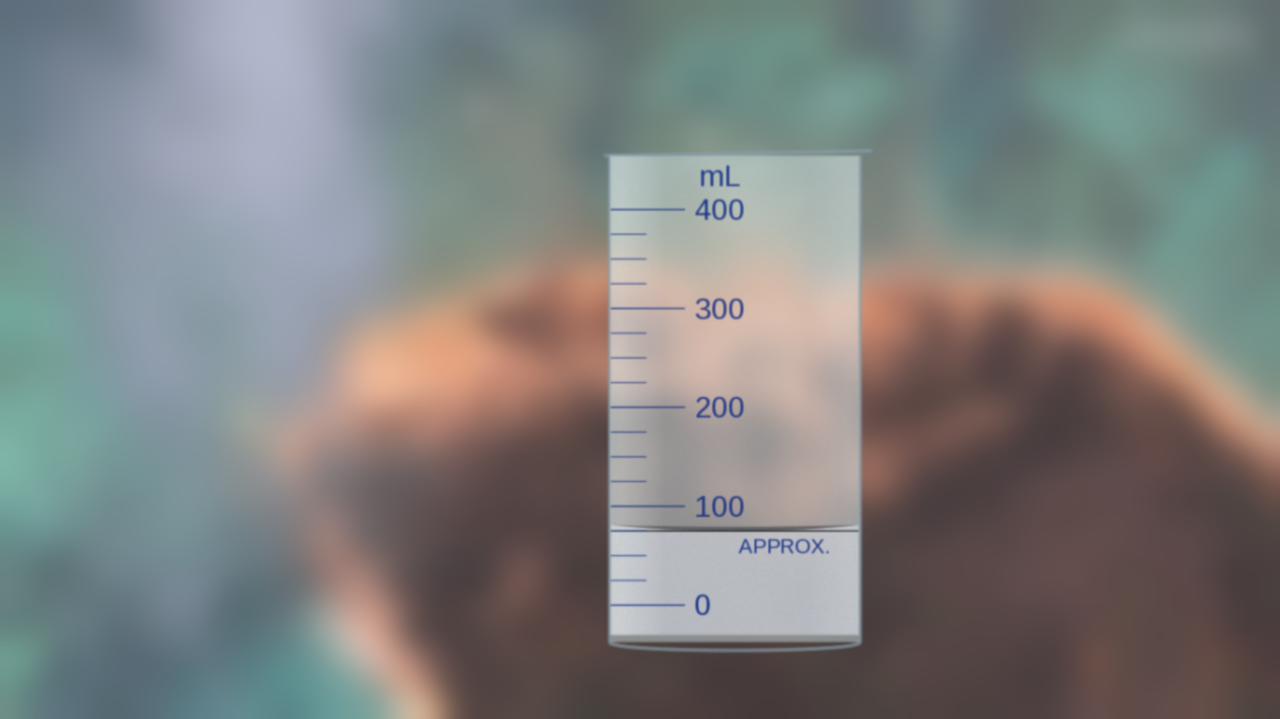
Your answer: 75 mL
